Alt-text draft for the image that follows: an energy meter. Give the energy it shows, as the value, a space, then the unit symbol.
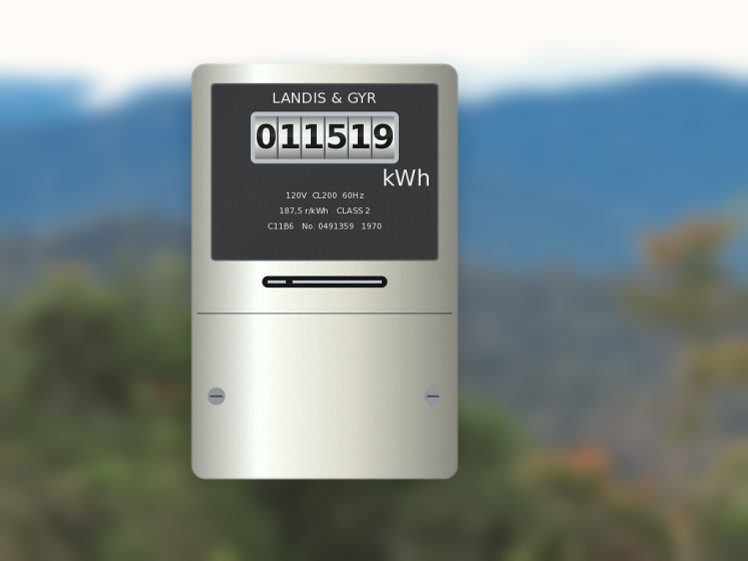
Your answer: 11519 kWh
